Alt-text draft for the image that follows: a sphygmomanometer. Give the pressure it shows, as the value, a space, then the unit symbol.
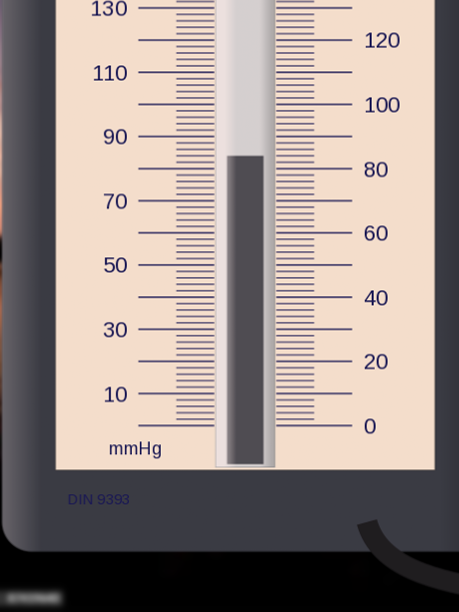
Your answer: 84 mmHg
